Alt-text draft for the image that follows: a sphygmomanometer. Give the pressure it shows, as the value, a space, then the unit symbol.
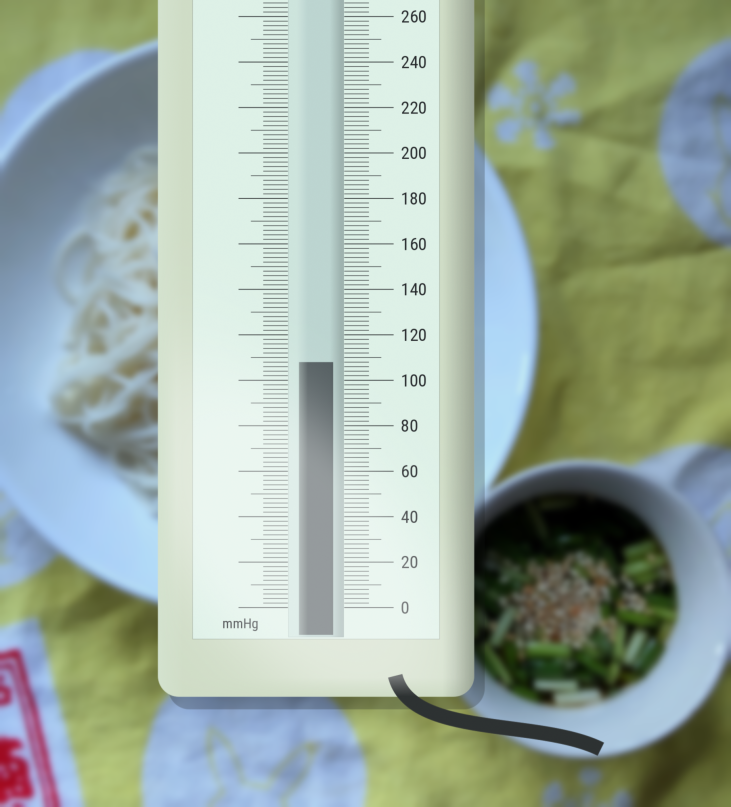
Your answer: 108 mmHg
